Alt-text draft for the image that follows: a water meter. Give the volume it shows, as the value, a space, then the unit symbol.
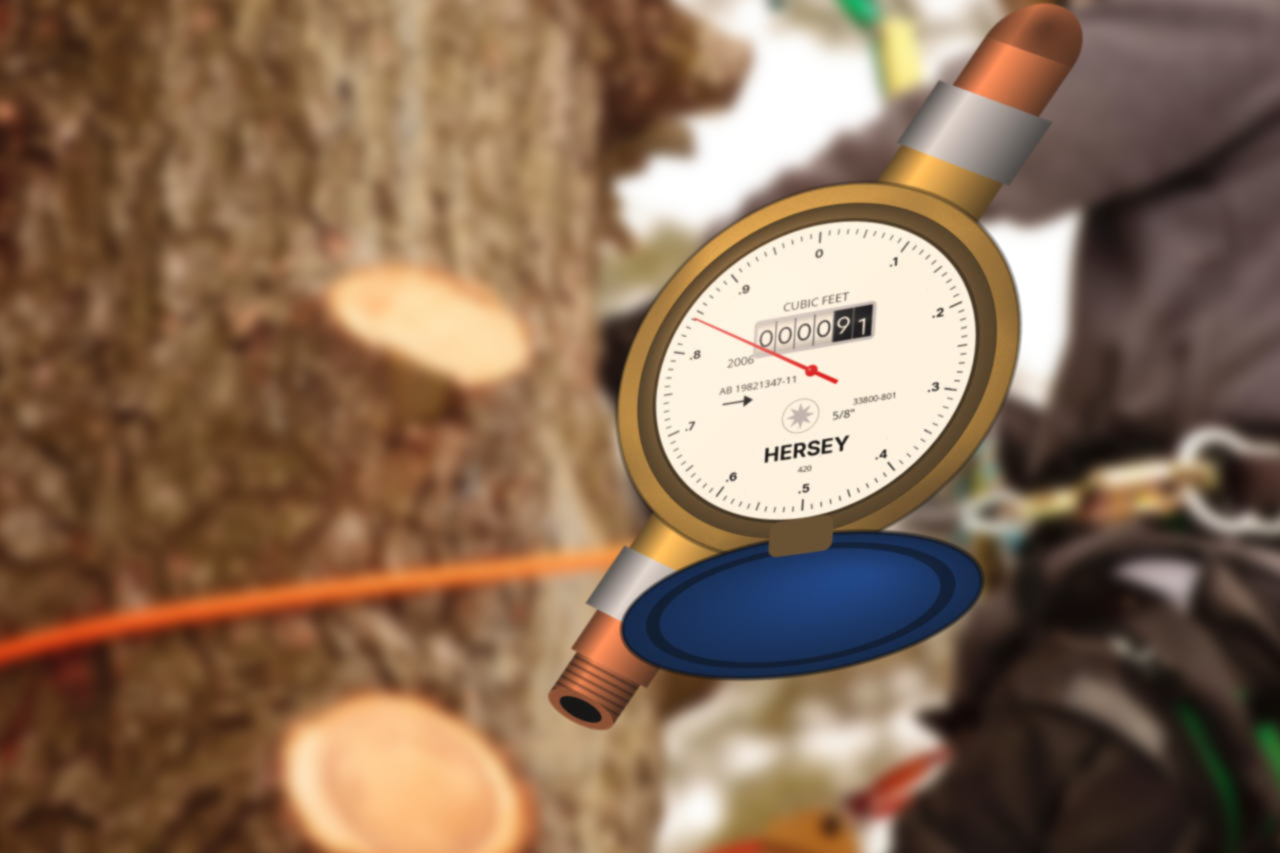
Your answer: 90.84 ft³
